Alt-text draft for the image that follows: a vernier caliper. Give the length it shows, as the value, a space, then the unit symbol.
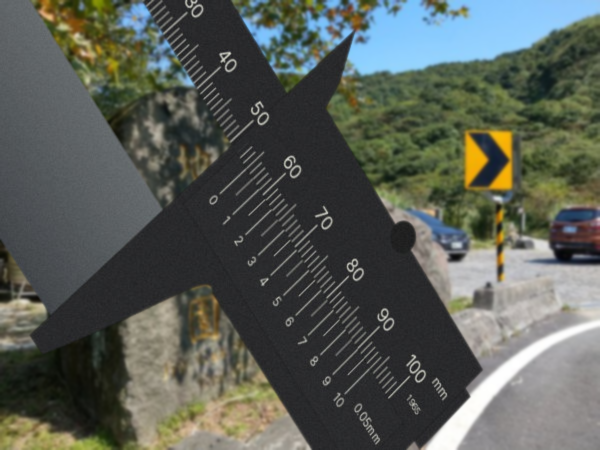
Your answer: 55.0 mm
